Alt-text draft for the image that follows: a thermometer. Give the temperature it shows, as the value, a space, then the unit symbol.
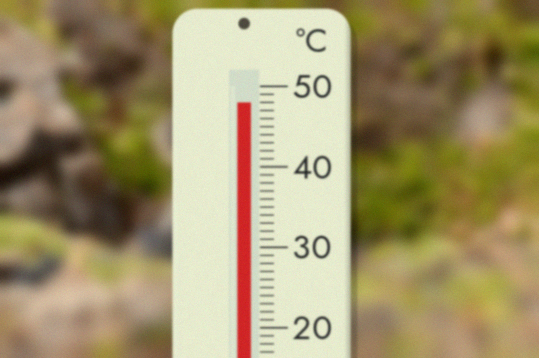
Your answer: 48 °C
